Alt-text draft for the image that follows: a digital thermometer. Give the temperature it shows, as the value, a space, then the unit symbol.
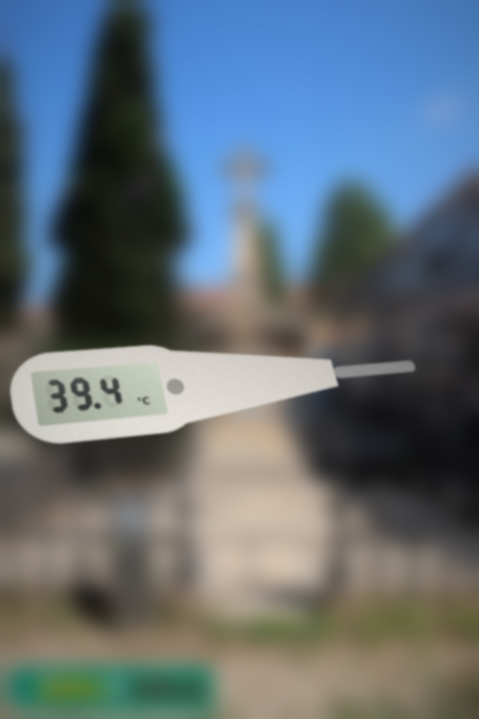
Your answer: 39.4 °C
